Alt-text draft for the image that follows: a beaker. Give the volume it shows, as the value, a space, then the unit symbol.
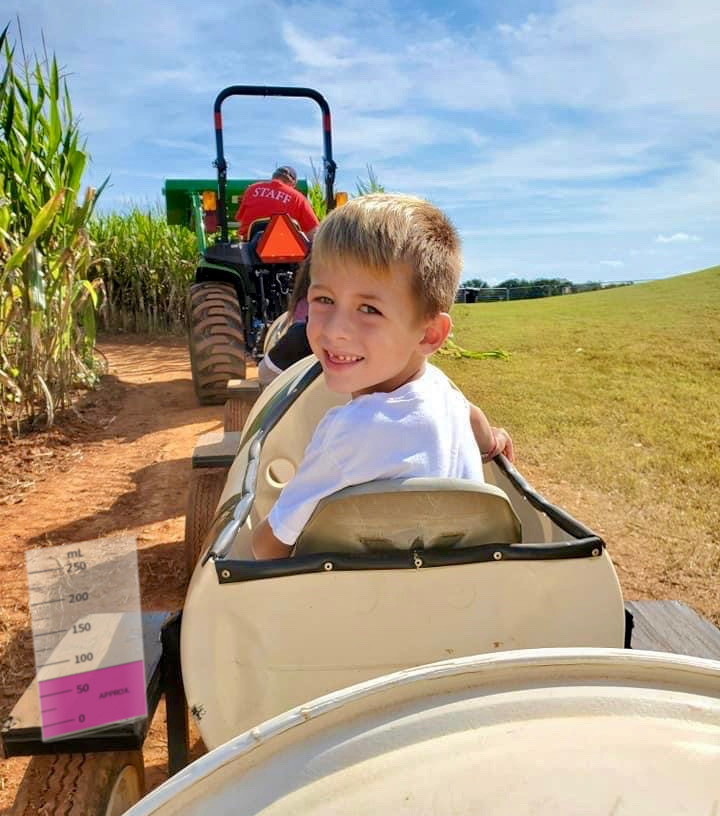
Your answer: 75 mL
